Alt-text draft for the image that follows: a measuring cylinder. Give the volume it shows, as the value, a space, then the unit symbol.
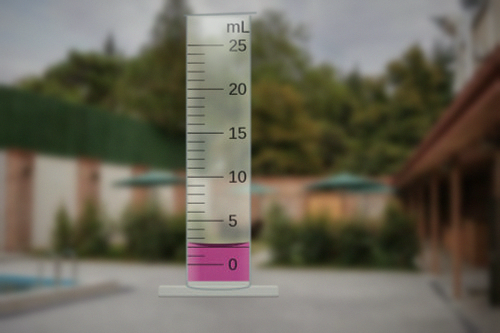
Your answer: 2 mL
